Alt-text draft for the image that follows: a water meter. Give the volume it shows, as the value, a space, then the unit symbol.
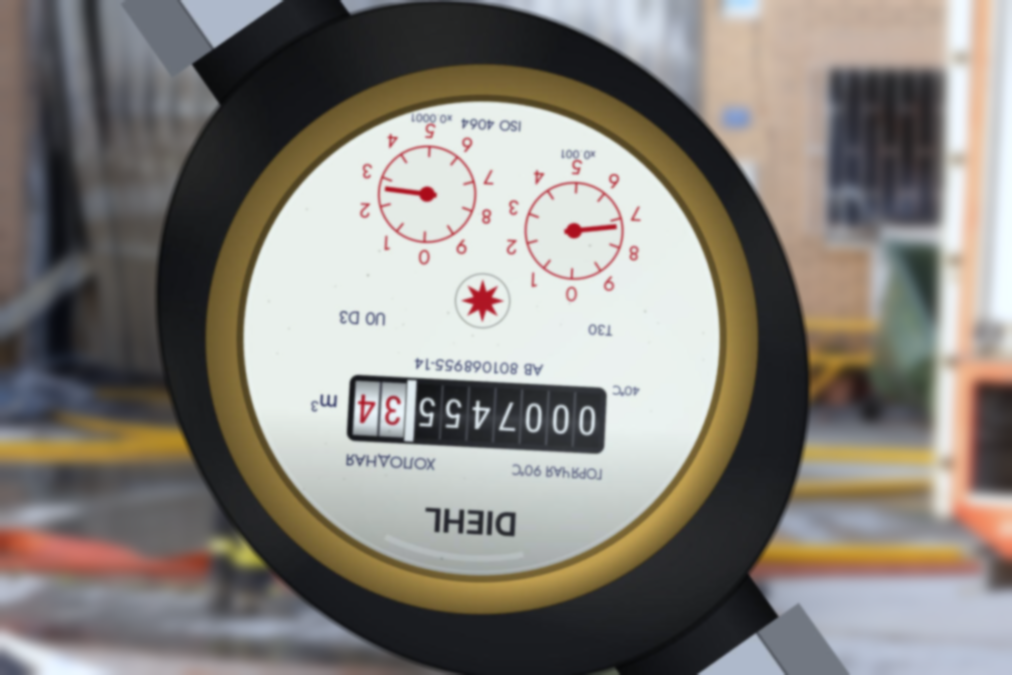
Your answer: 7455.3472 m³
